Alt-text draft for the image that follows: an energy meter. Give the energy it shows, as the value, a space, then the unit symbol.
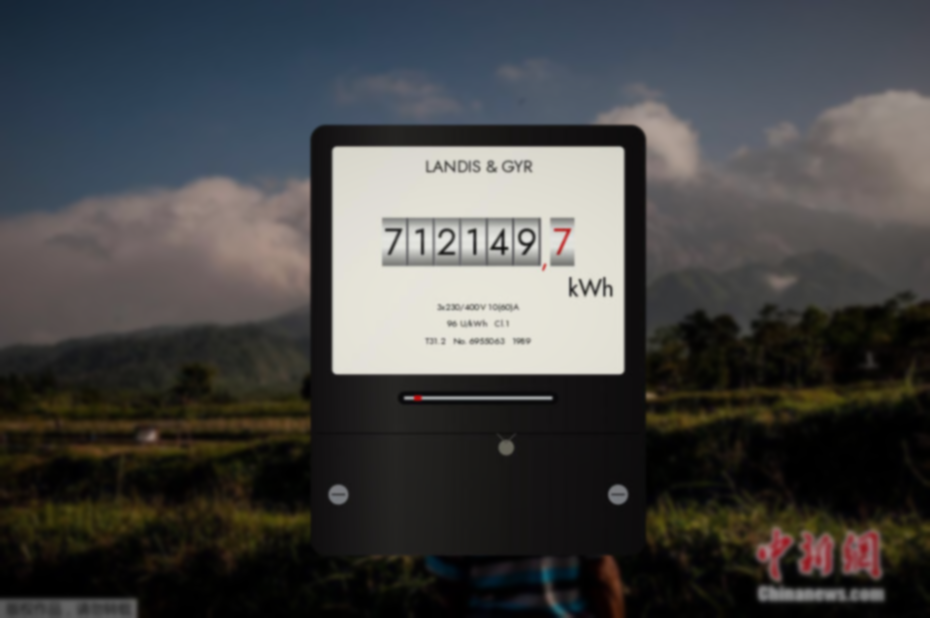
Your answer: 712149.7 kWh
